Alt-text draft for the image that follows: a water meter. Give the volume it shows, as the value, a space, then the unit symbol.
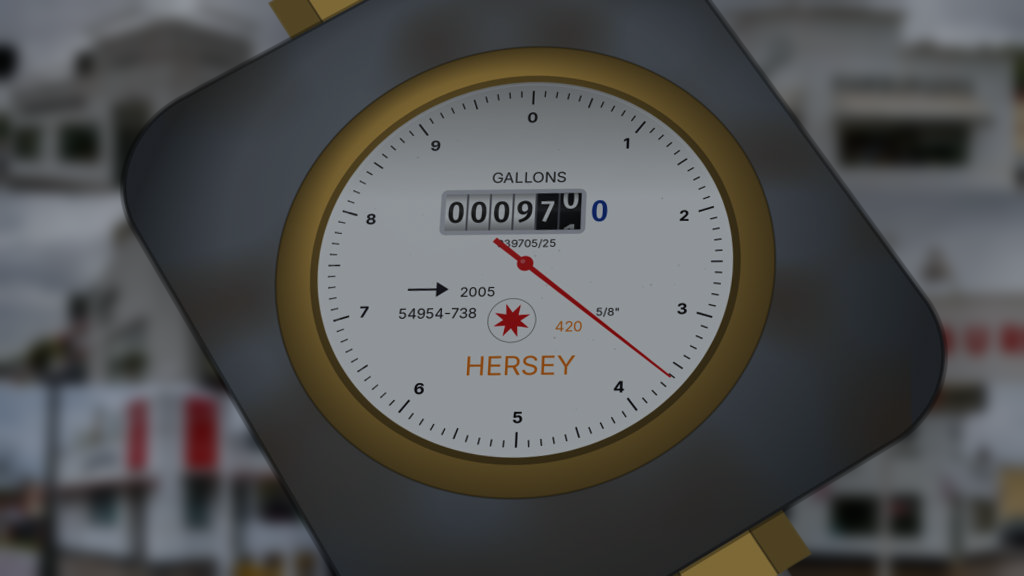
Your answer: 9703.6 gal
